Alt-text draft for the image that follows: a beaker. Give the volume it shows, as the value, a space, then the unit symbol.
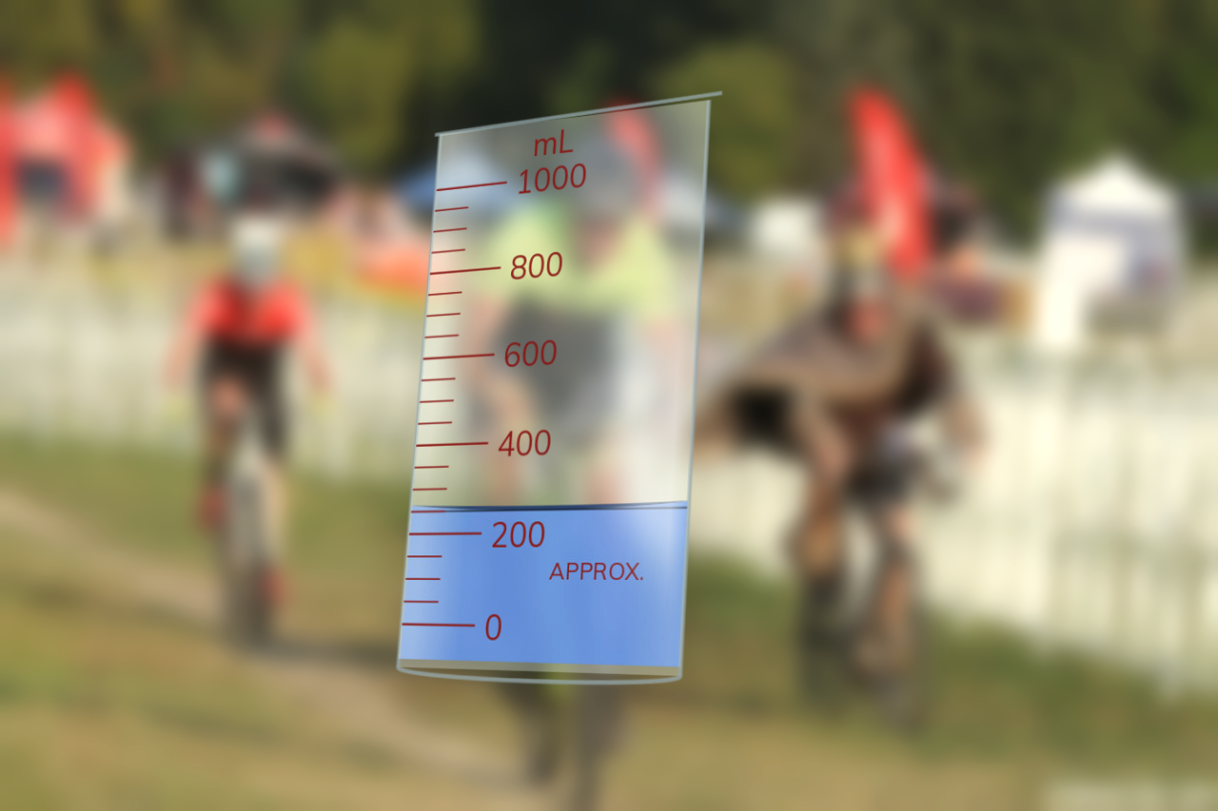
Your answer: 250 mL
